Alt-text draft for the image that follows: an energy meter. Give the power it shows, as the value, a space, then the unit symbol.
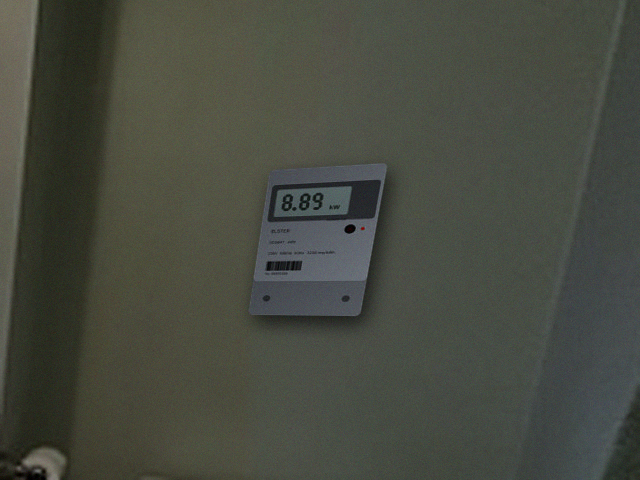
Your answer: 8.89 kW
